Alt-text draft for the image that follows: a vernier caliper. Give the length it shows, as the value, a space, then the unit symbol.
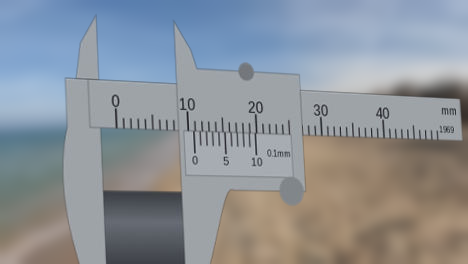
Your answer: 10.8 mm
